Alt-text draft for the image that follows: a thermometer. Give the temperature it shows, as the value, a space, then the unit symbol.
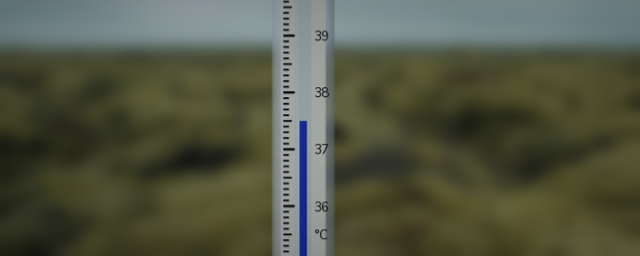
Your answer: 37.5 °C
